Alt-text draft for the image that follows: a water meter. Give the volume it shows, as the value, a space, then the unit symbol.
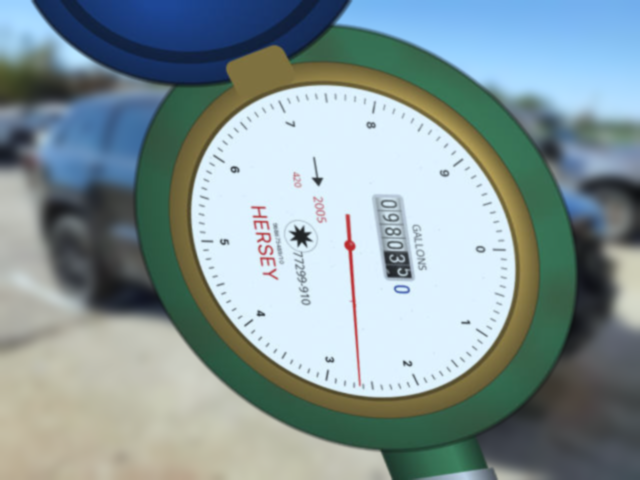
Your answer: 980352.6 gal
